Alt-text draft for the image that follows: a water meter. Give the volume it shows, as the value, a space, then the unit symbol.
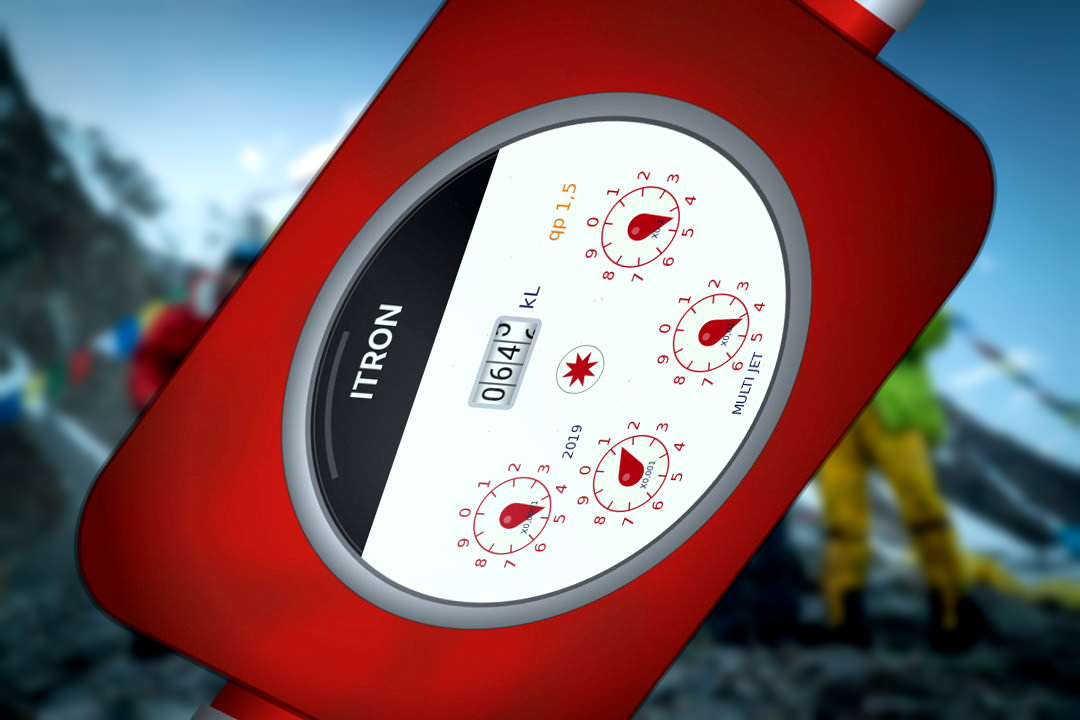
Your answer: 645.4414 kL
